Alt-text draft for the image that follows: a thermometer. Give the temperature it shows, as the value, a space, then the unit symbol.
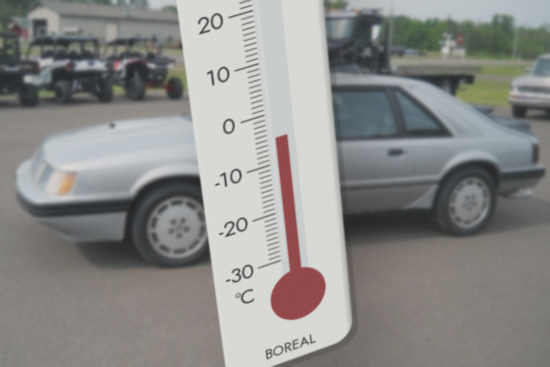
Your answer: -5 °C
